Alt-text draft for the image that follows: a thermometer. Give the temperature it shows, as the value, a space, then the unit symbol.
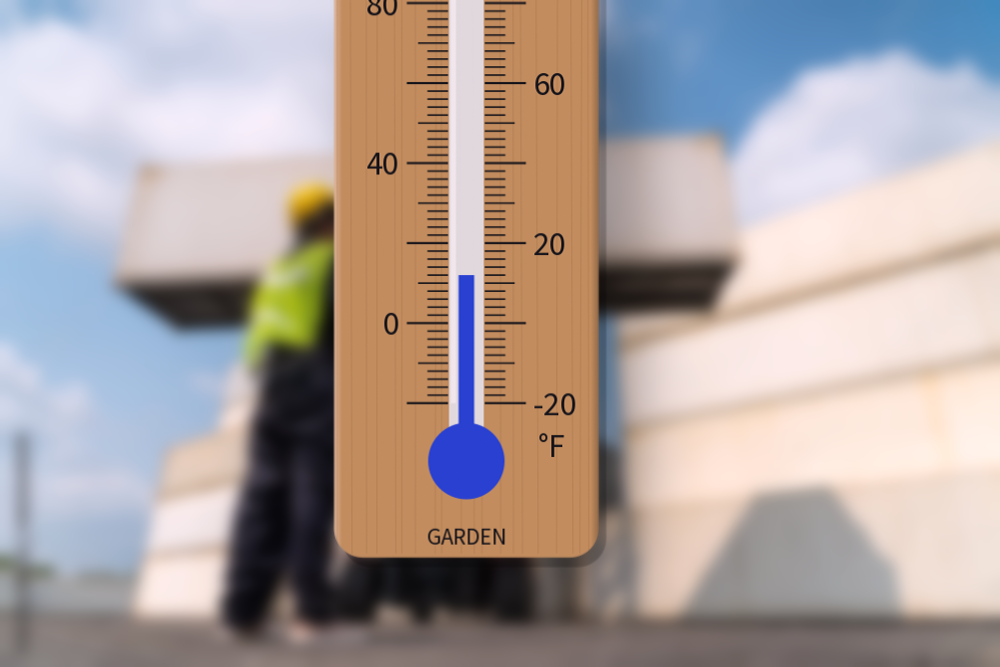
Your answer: 12 °F
